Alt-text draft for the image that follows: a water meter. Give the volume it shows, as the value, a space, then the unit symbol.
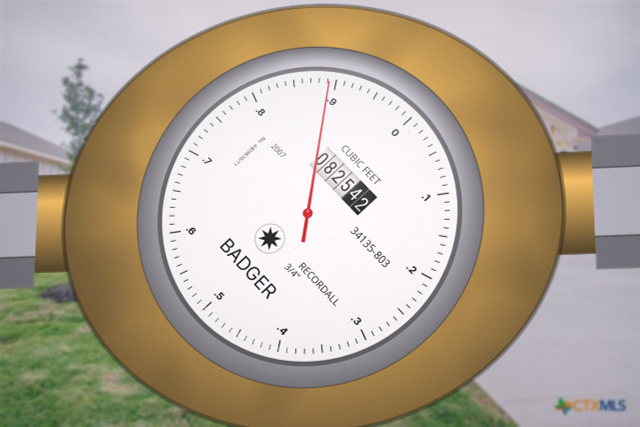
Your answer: 82541.89 ft³
